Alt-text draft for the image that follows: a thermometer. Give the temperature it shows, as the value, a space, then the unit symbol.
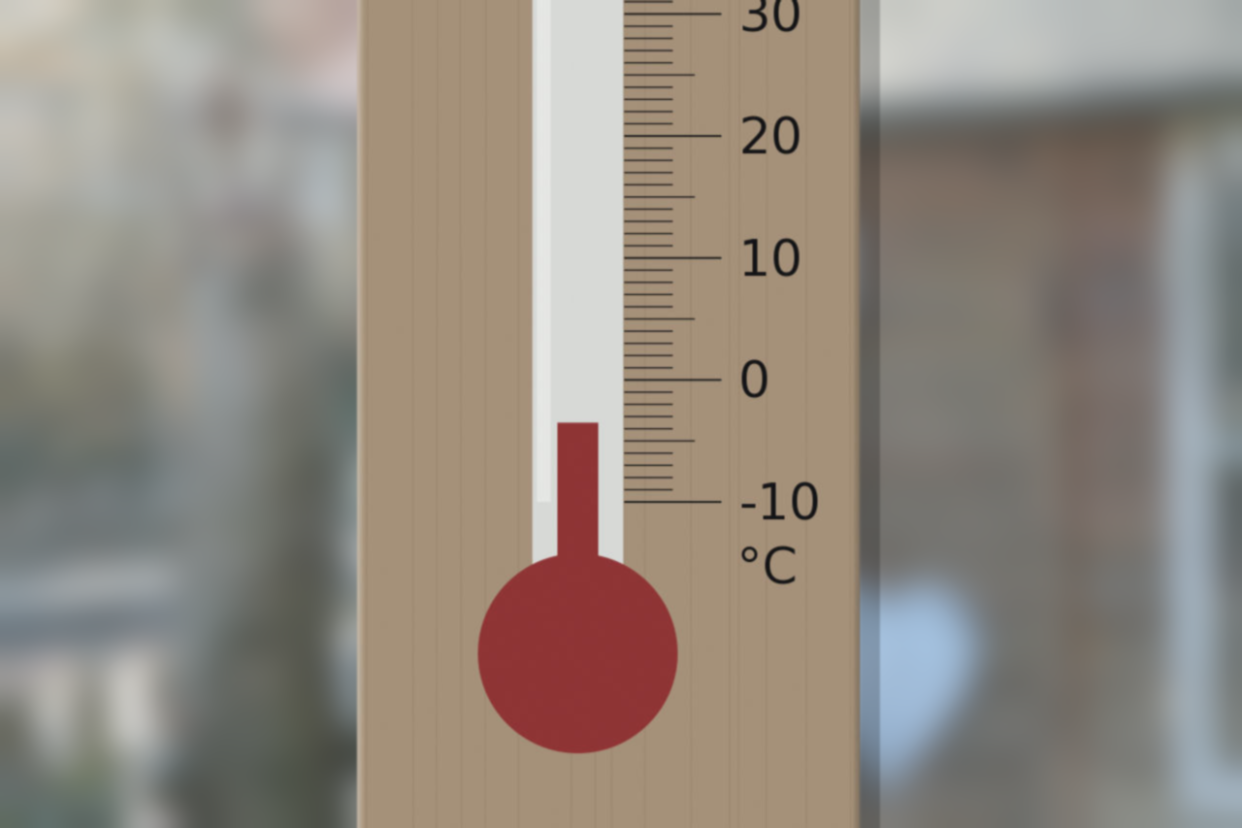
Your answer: -3.5 °C
